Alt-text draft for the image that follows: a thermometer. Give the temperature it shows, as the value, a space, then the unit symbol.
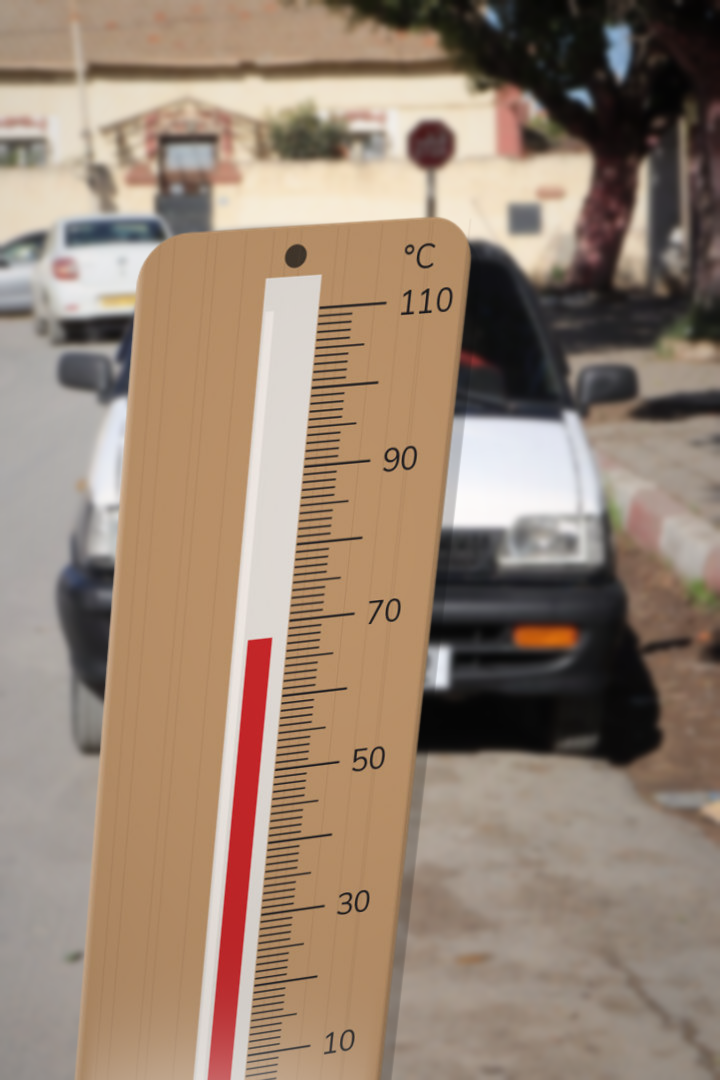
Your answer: 68 °C
